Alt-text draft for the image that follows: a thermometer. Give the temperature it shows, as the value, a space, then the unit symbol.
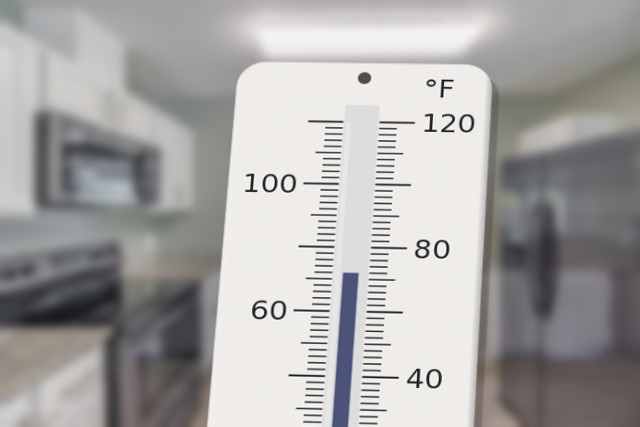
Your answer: 72 °F
